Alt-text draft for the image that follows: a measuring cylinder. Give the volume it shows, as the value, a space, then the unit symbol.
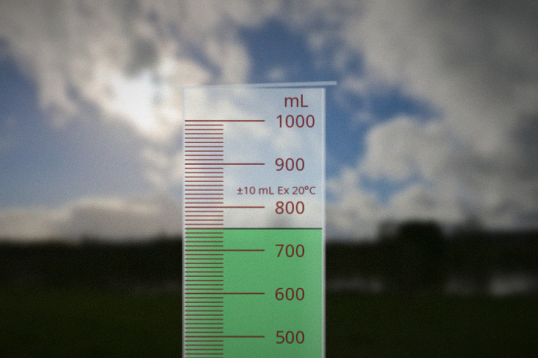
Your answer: 750 mL
